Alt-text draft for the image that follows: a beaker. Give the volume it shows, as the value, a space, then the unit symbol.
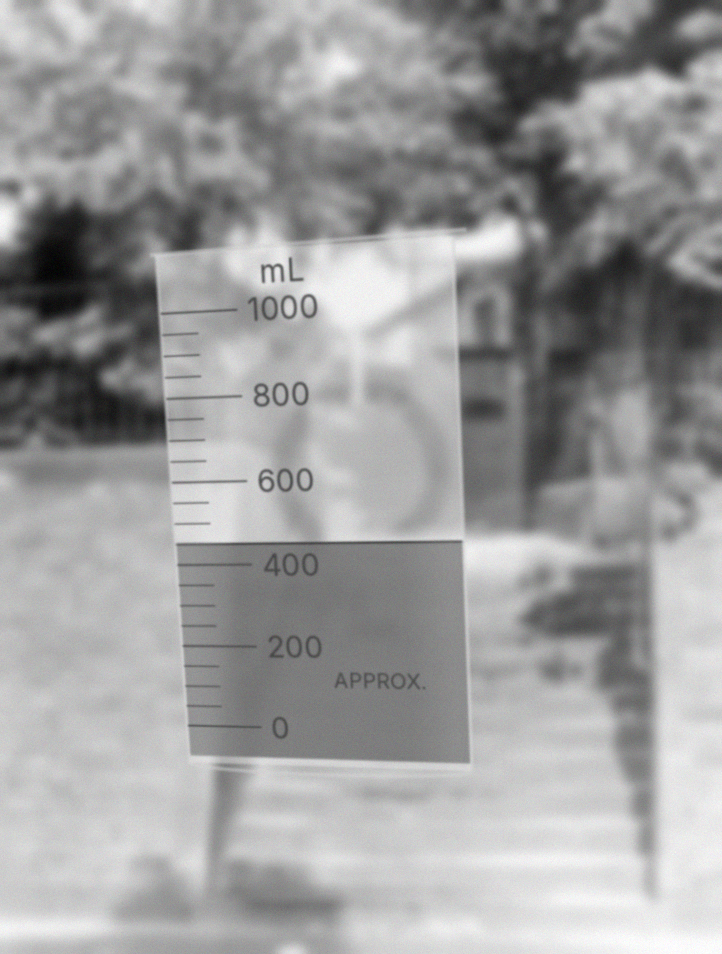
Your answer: 450 mL
